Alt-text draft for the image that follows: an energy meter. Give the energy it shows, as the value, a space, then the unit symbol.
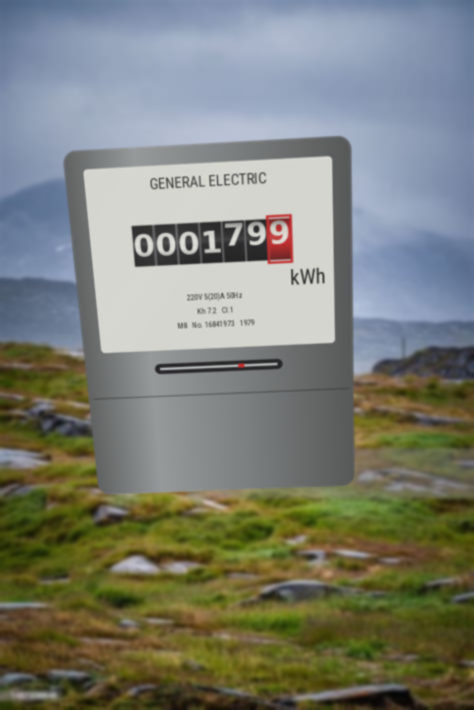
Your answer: 179.9 kWh
